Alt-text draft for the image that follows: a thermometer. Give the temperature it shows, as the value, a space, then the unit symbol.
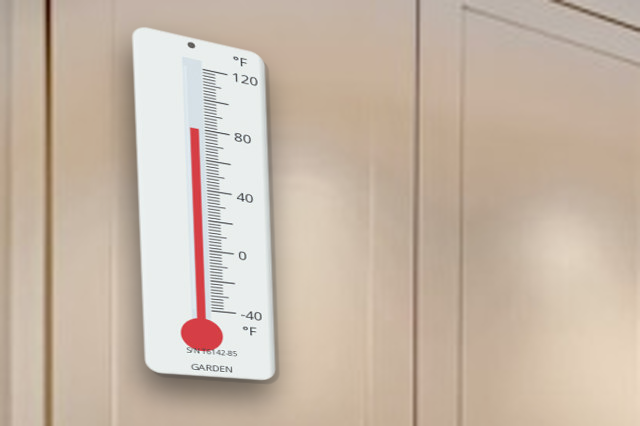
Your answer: 80 °F
